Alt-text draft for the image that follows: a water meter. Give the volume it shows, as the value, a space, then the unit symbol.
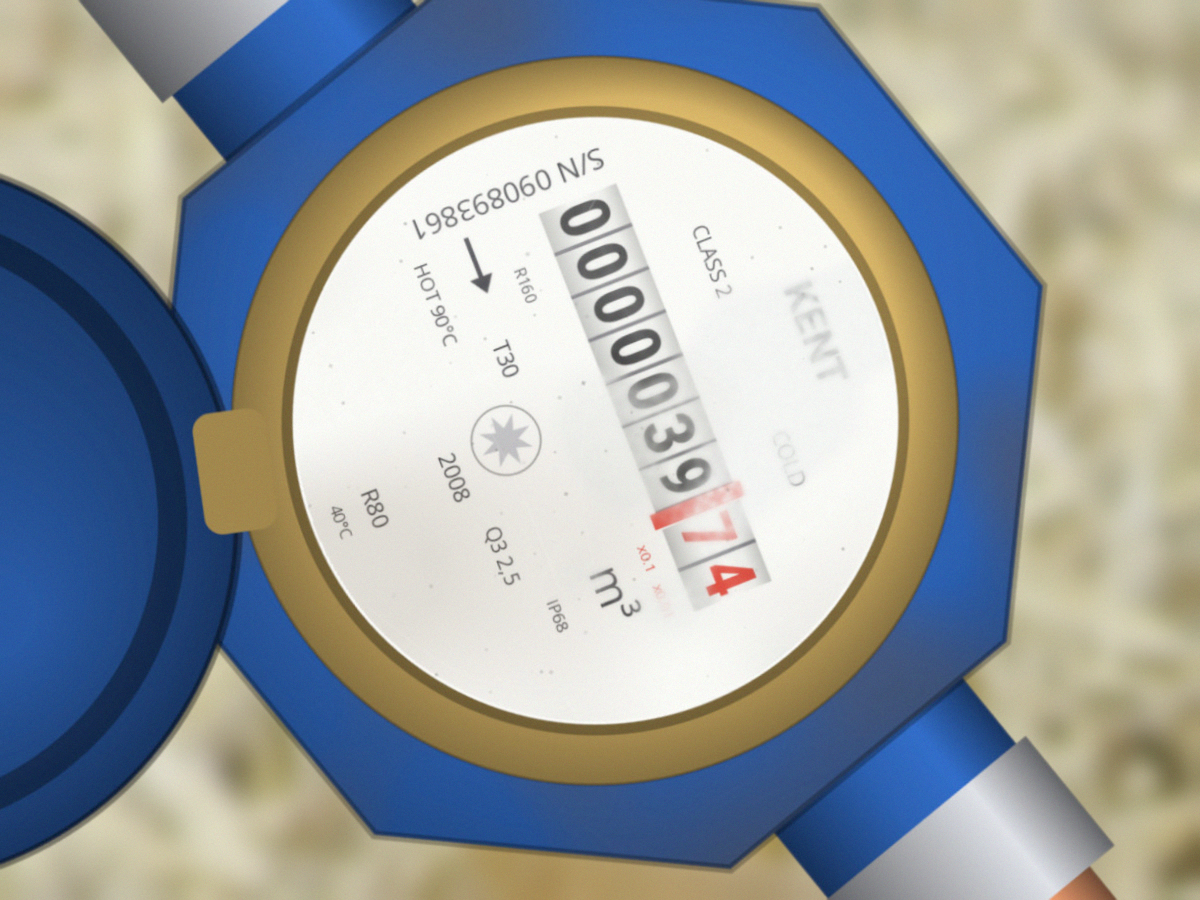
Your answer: 39.74 m³
